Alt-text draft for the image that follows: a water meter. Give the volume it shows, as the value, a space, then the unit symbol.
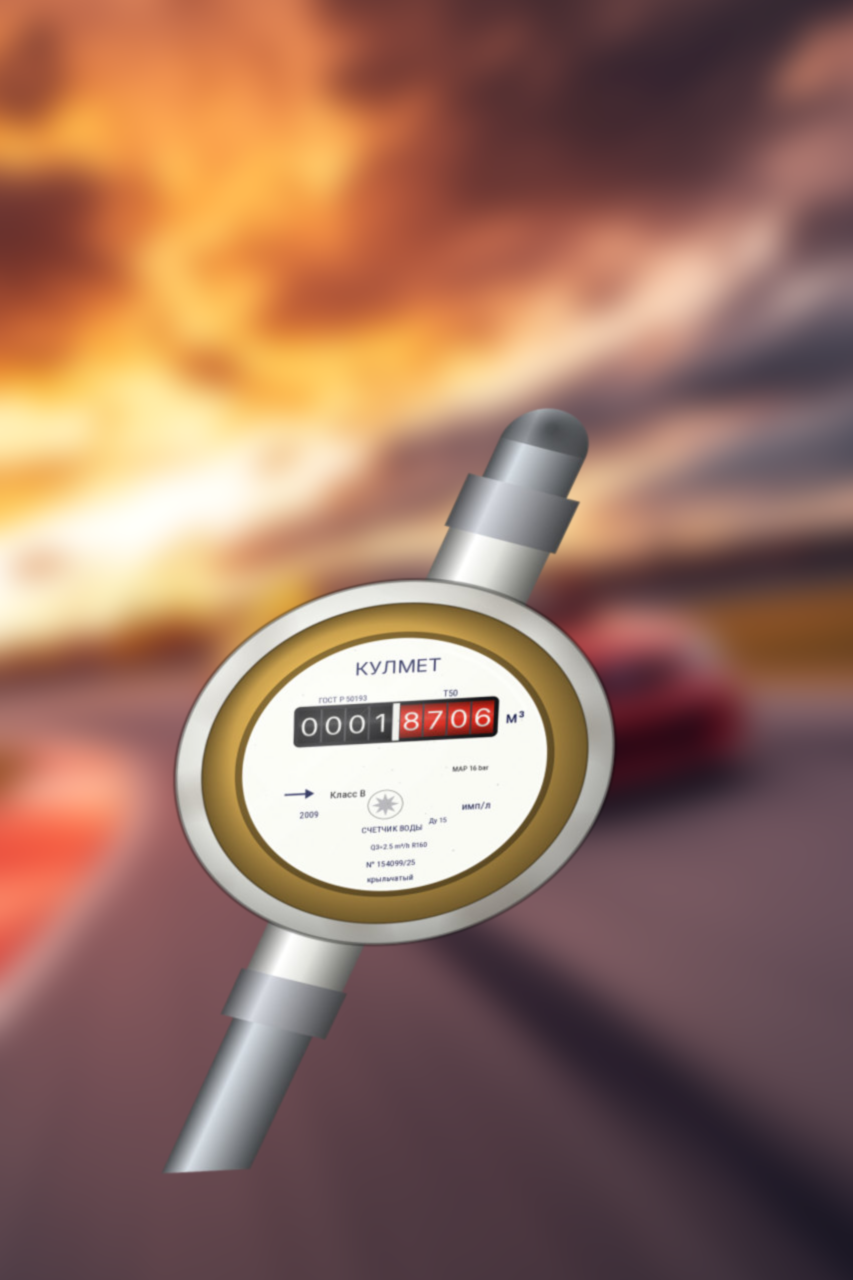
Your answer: 1.8706 m³
